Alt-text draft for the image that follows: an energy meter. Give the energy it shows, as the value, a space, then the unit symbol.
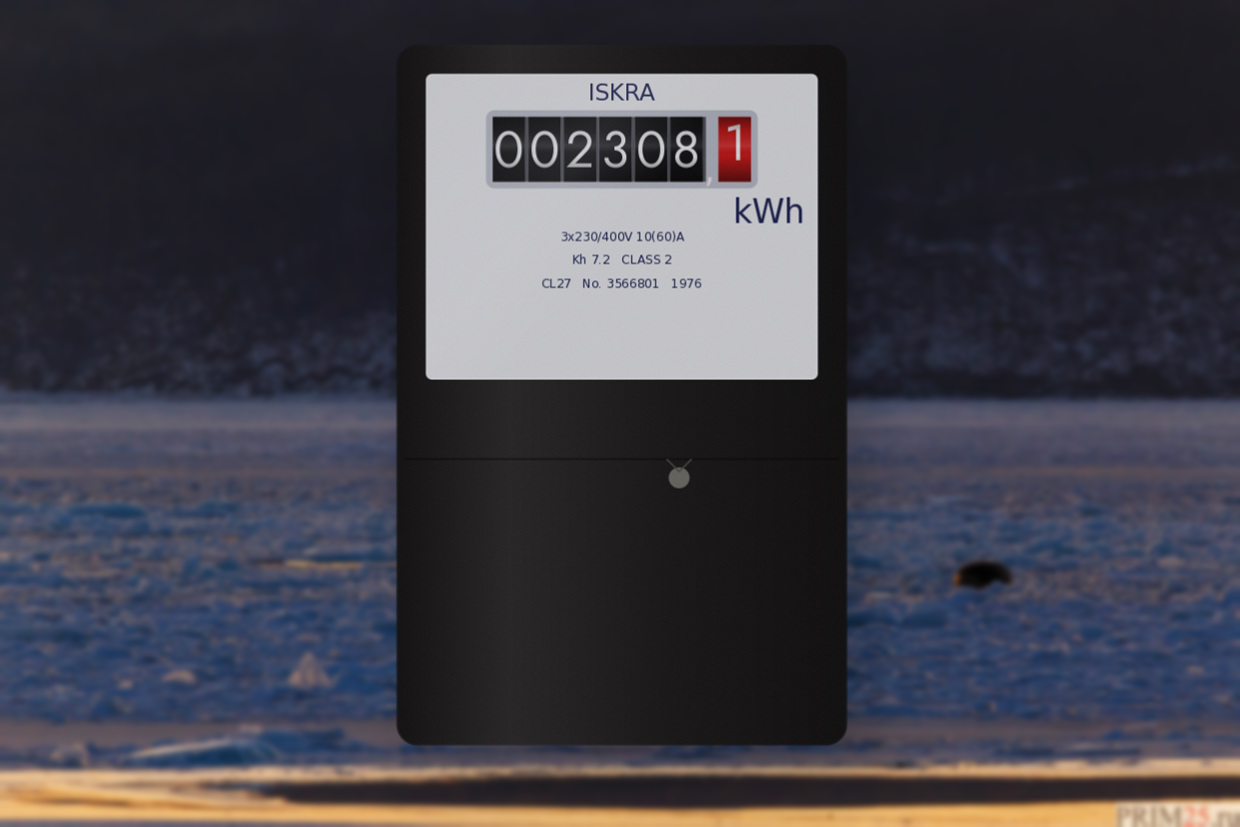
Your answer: 2308.1 kWh
